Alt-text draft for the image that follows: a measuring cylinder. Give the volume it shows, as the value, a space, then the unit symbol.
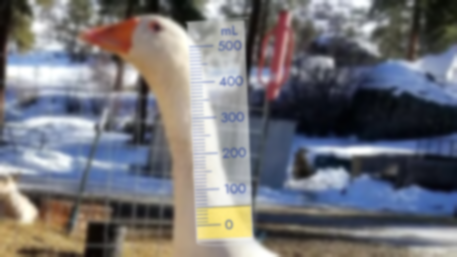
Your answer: 50 mL
